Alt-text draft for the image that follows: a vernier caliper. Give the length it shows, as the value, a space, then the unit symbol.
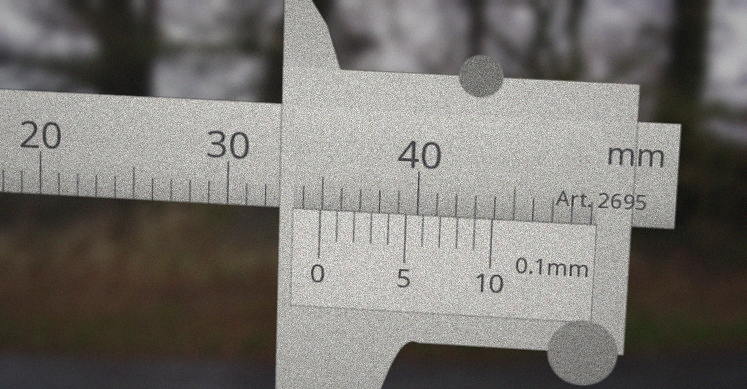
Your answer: 34.9 mm
